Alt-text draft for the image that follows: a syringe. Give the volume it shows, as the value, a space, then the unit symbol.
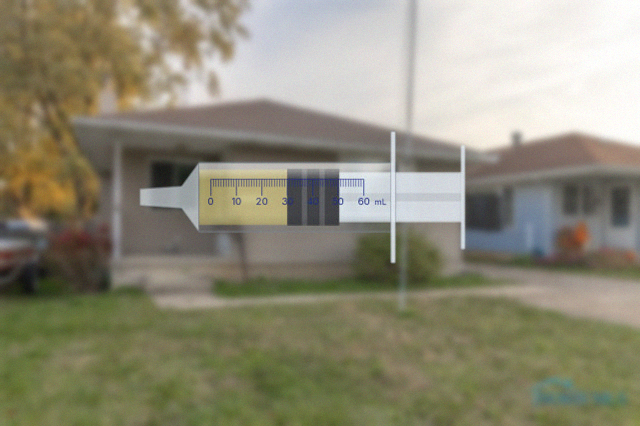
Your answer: 30 mL
